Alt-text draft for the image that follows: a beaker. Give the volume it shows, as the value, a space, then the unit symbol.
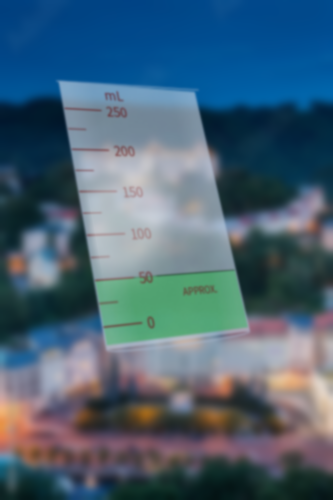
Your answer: 50 mL
